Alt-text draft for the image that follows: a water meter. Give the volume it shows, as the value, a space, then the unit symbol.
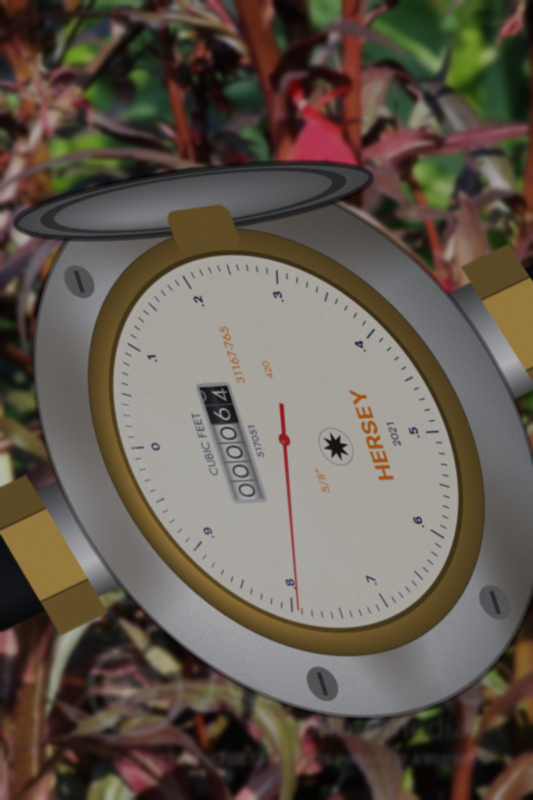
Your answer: 63.79 ft³
